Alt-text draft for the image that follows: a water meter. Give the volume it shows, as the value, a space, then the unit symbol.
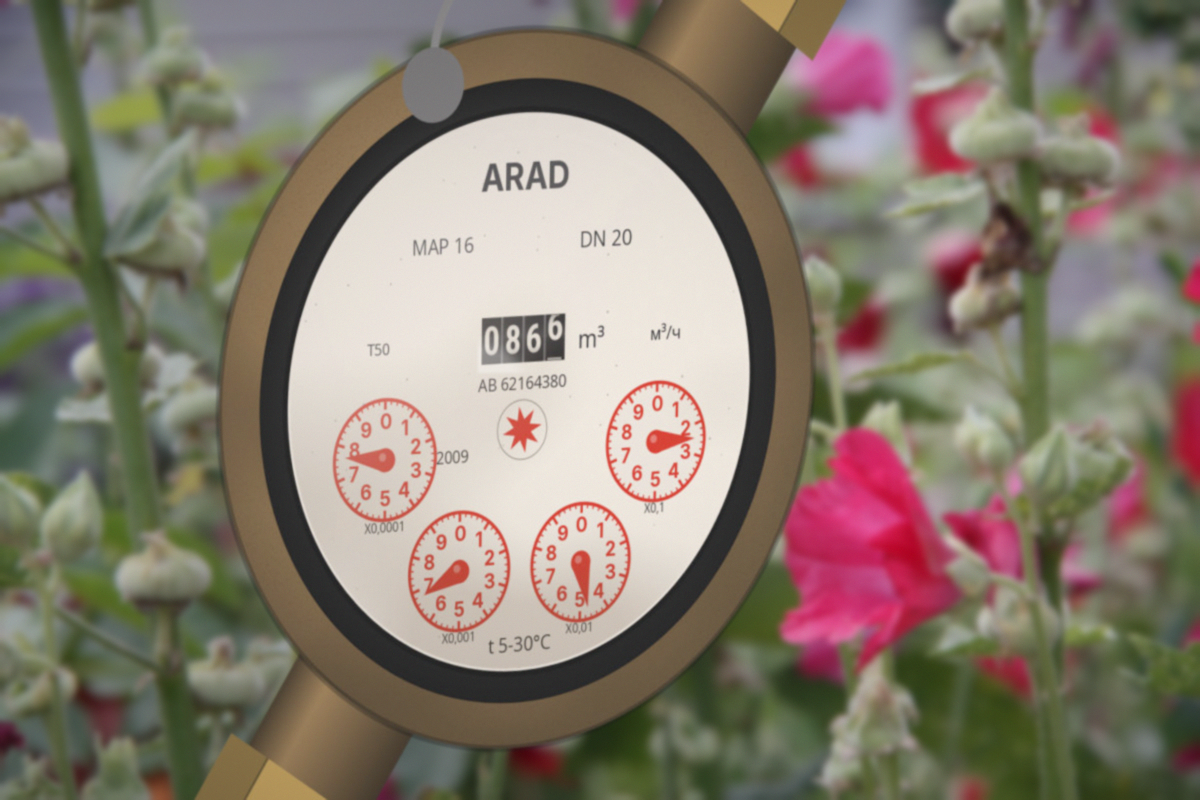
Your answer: 866.2467 m³
